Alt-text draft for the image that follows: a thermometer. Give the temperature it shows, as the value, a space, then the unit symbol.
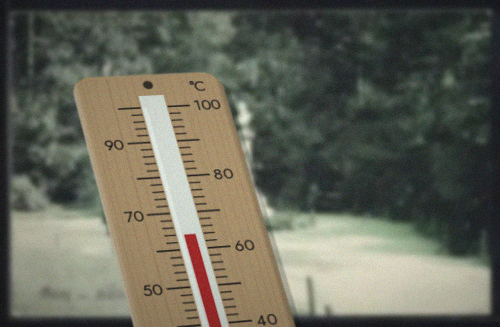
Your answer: 64 °C
